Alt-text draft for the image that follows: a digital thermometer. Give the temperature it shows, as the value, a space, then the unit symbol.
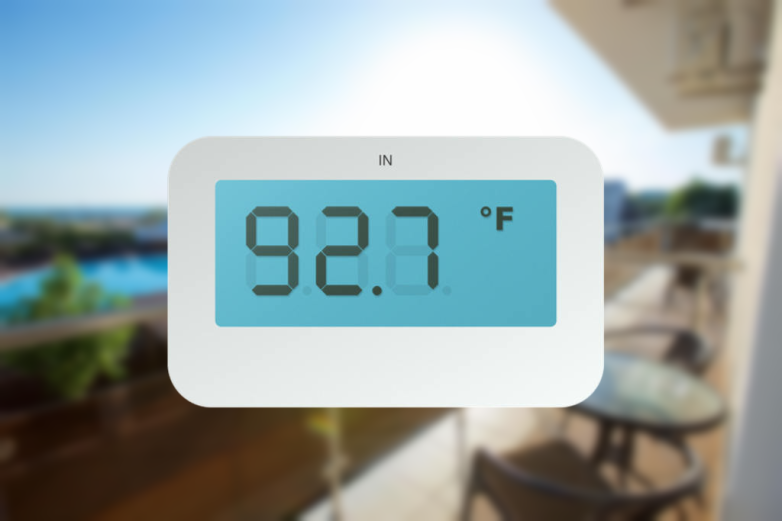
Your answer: 92.7 °F
